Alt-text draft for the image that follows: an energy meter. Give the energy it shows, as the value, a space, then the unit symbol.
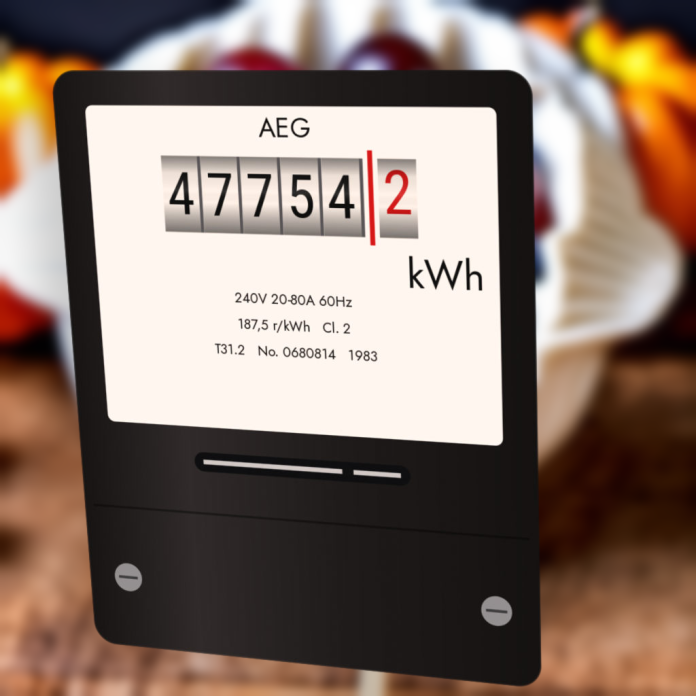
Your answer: 47754.2 kWh
